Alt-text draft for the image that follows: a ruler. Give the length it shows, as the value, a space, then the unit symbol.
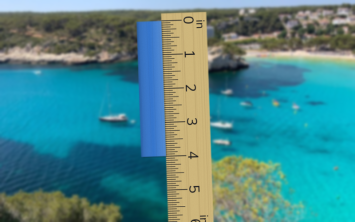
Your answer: 4 in
